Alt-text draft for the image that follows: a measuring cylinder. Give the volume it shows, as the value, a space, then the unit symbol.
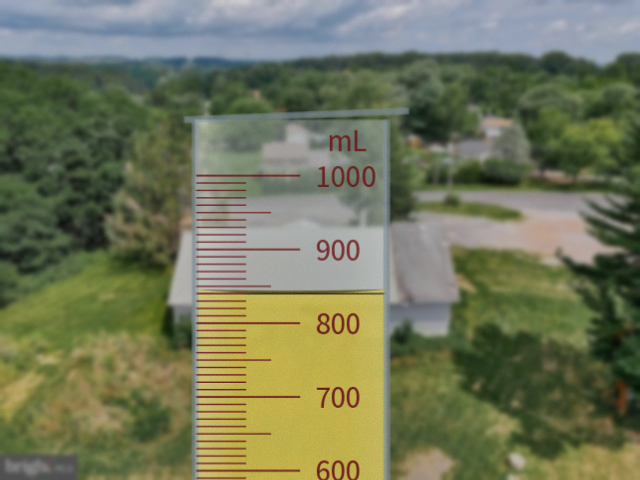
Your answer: 840 mL
